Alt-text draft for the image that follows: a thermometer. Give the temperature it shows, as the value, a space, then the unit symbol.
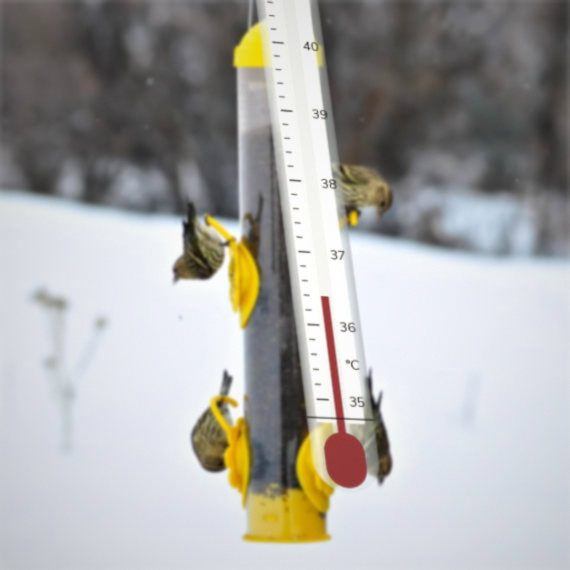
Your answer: 36.4 °C
